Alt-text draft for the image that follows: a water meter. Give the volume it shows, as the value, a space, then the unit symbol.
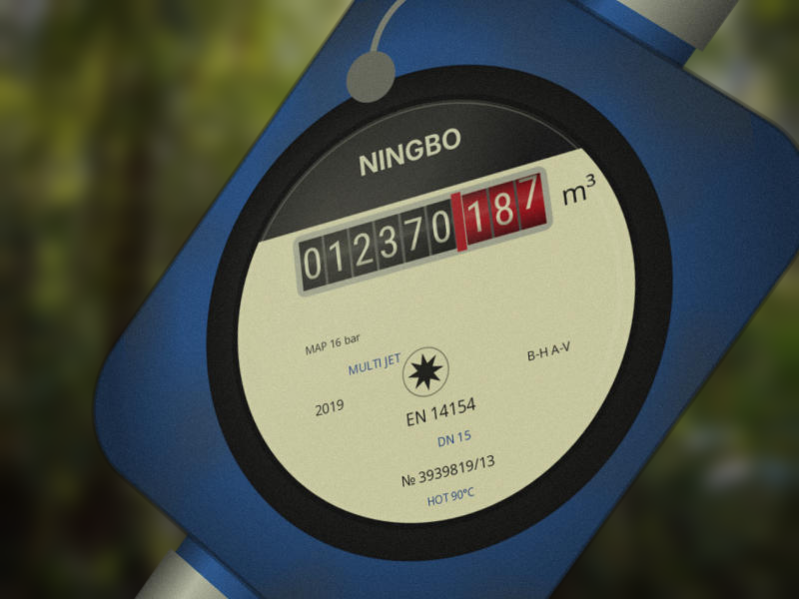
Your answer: 12370.187 m³
